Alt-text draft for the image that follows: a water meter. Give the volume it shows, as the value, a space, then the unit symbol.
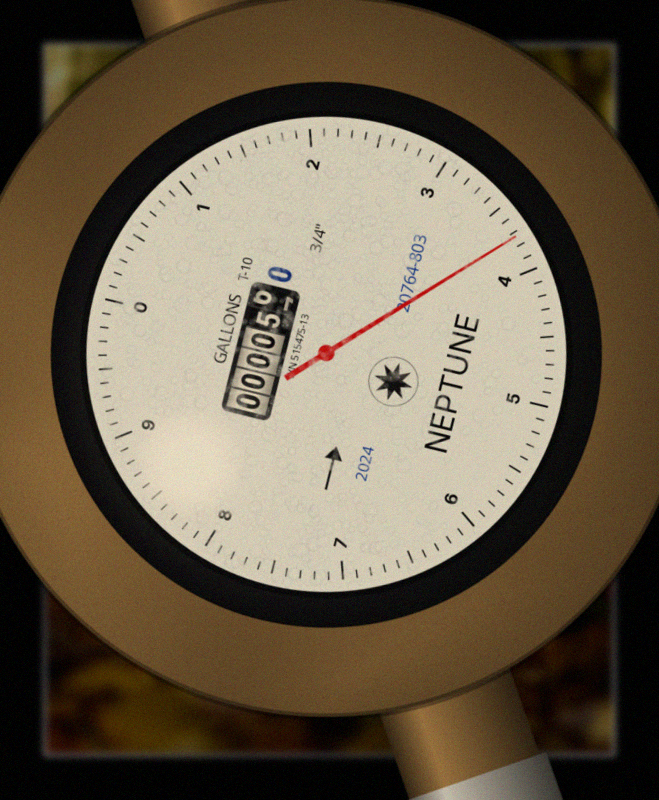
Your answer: 563.7 gal
